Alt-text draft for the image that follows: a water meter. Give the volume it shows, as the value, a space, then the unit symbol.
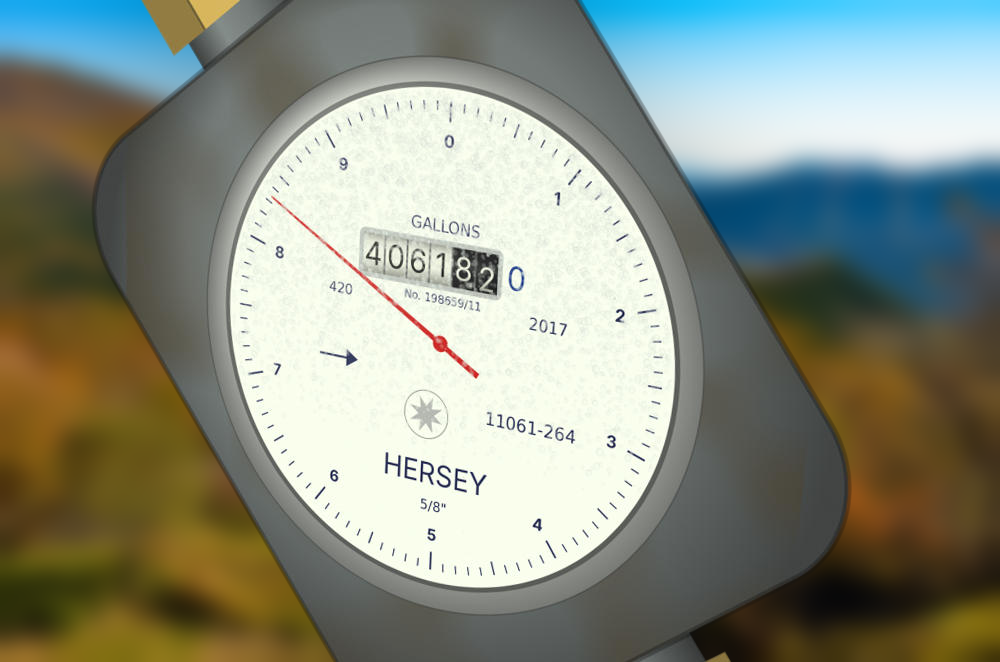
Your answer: 4061818.3 gal
